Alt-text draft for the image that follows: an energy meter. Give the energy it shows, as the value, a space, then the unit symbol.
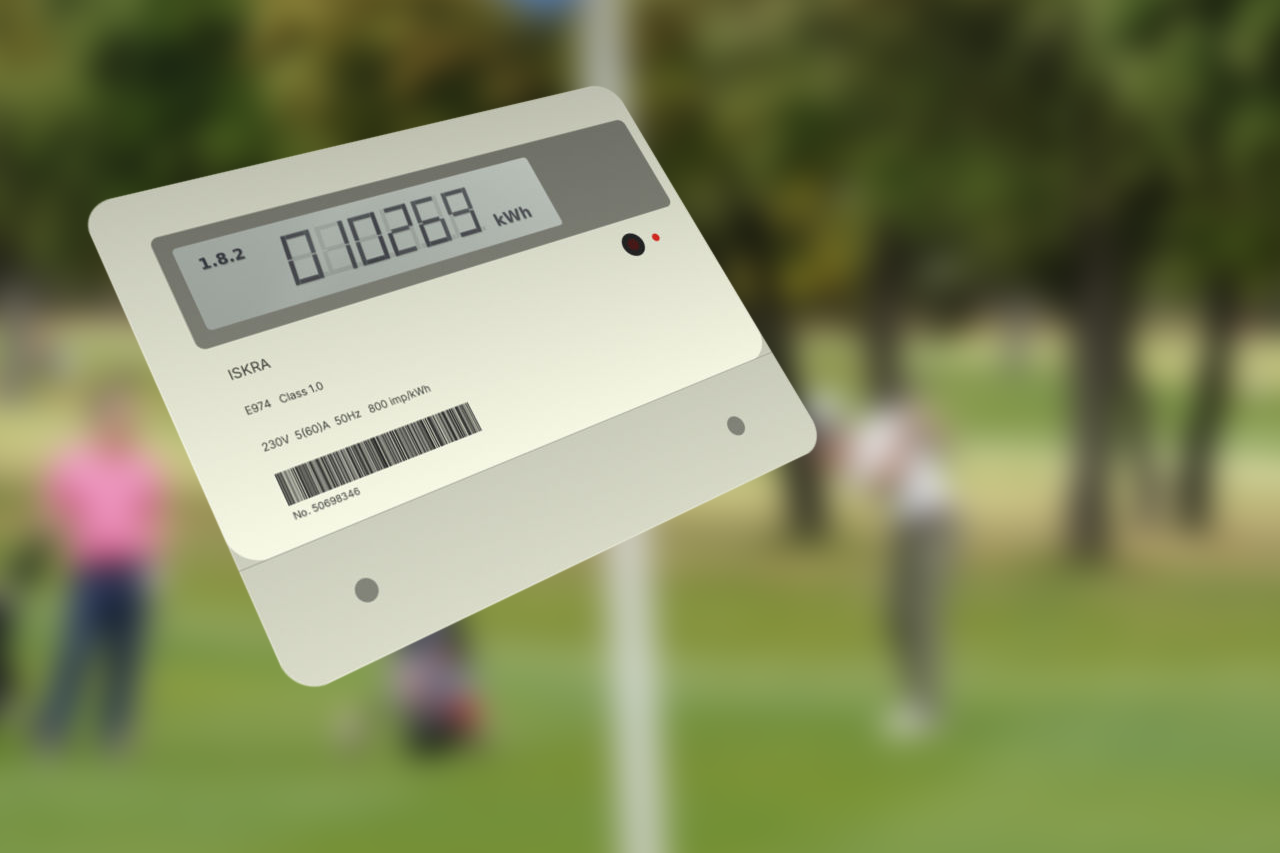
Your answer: 10269 kWh
